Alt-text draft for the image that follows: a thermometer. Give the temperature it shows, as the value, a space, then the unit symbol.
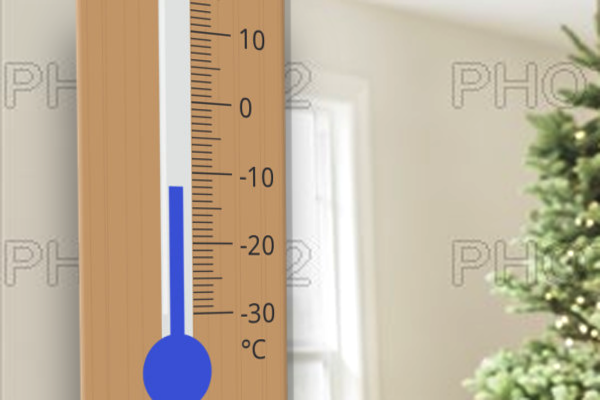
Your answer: -12 °C
